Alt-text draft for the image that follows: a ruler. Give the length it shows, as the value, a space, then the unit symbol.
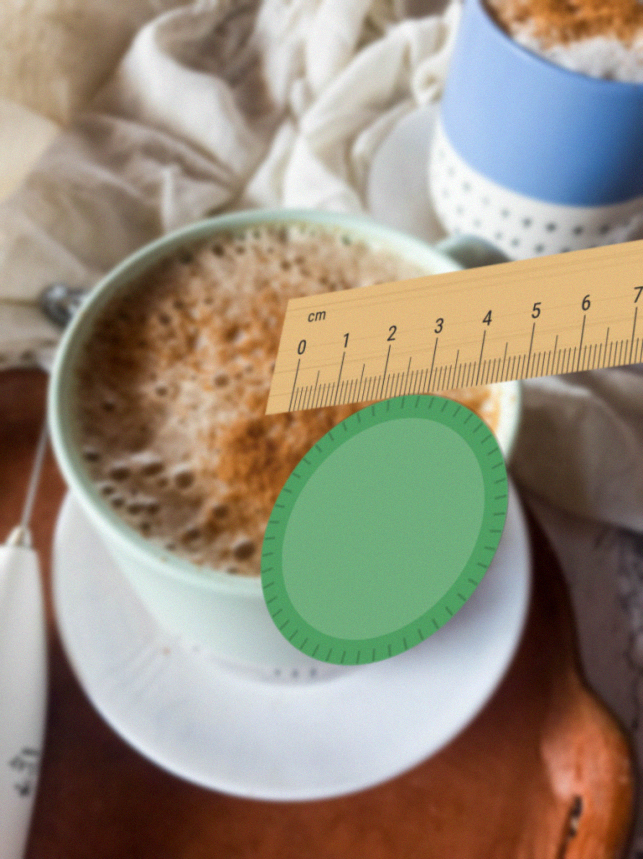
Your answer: 5 cm
